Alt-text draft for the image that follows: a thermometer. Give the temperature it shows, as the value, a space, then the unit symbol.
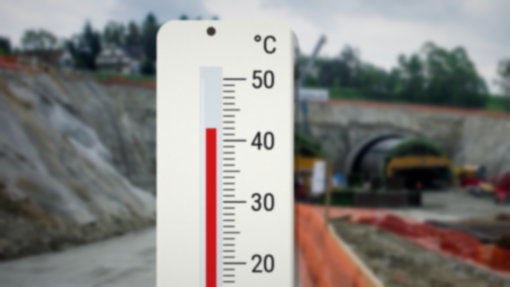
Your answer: 42 °C
